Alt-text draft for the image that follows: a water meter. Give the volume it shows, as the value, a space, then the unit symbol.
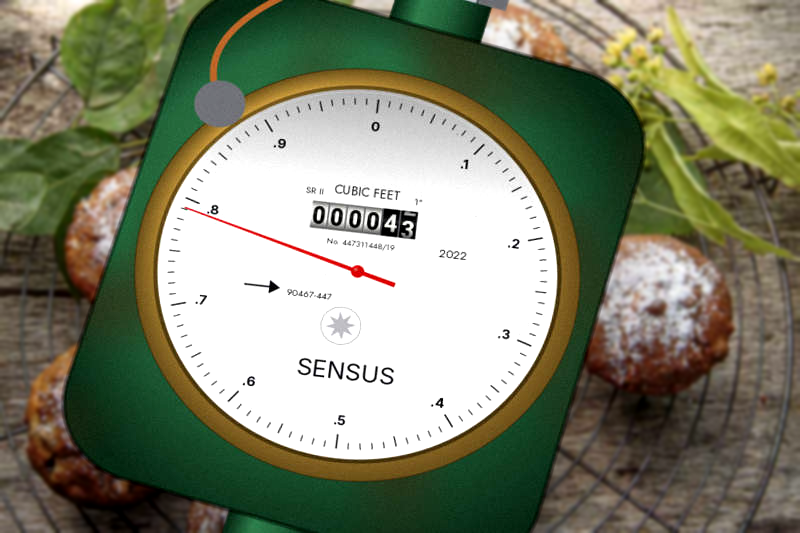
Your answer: 42.79 ft³
